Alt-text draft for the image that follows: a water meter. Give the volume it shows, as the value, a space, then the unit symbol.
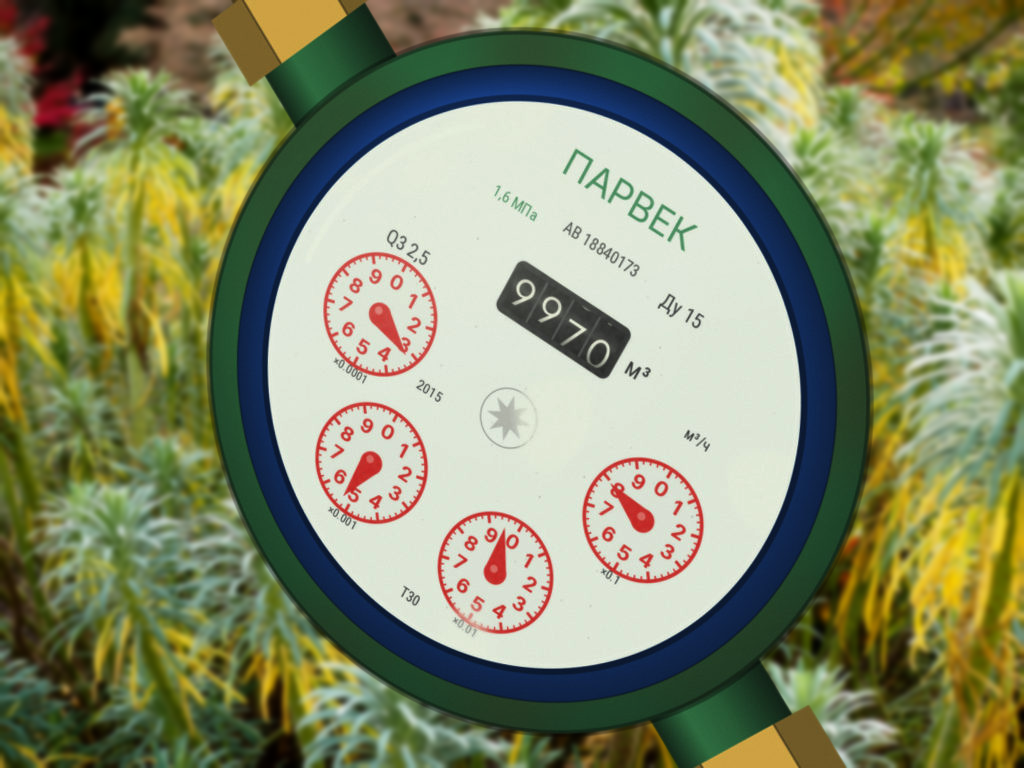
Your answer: 9969.7953 m³
